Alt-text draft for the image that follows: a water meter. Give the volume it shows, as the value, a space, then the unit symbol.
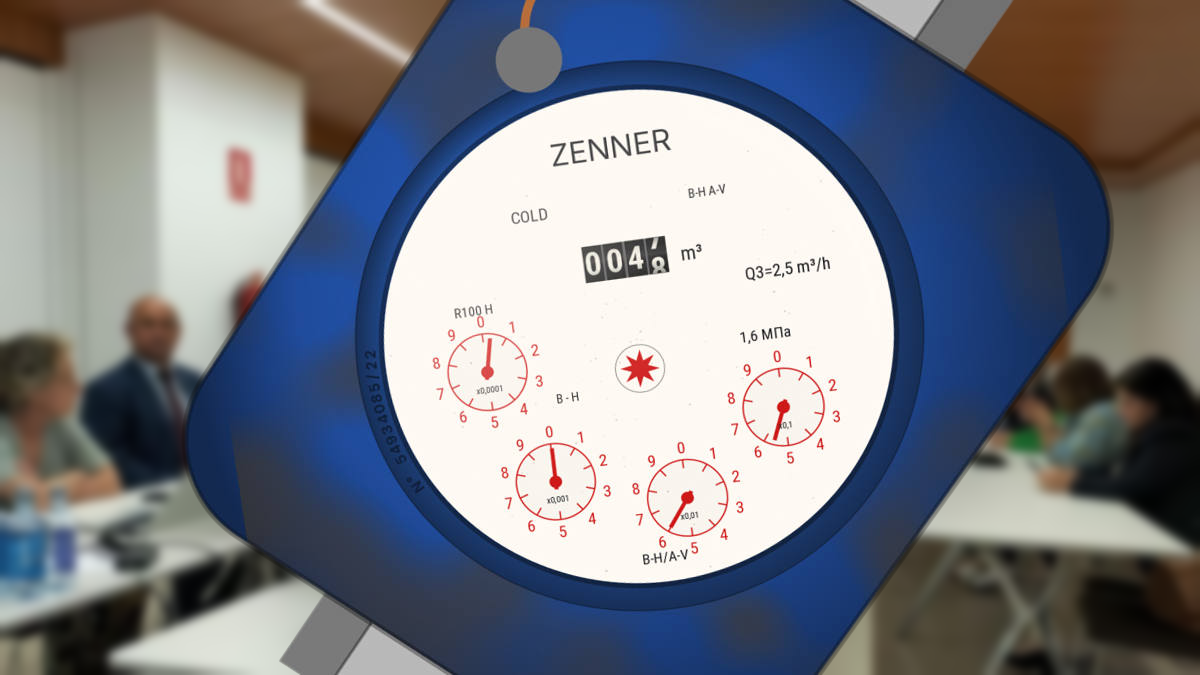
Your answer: 47.5600 m³
